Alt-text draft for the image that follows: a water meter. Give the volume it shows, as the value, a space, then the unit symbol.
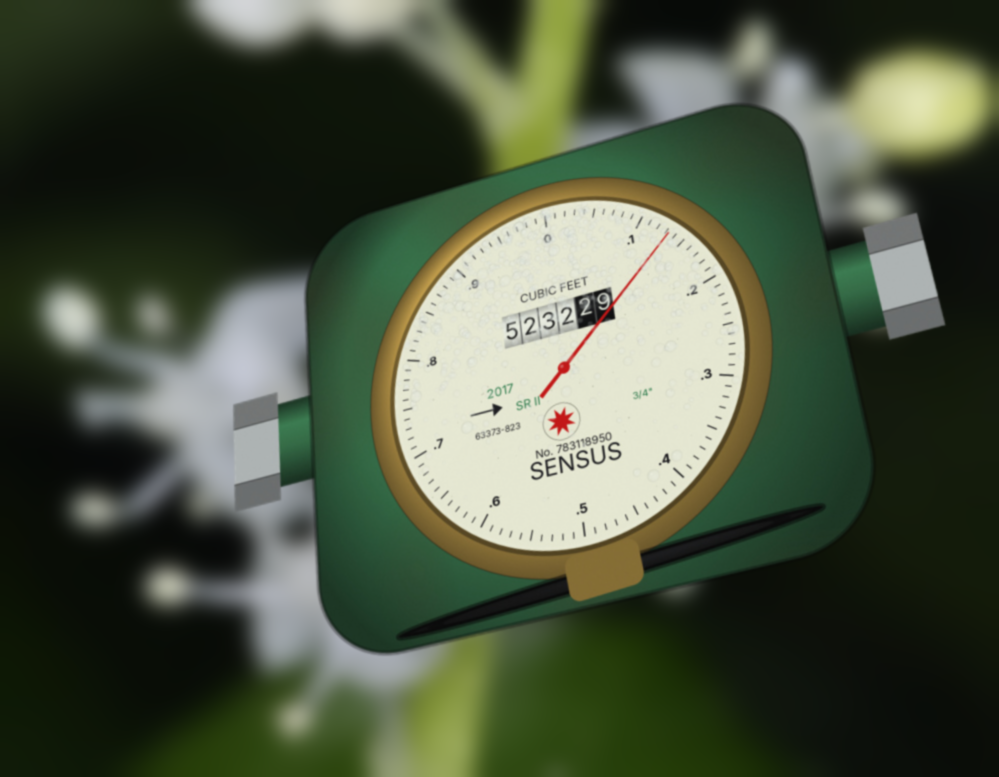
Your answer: 523229.13 ft³
